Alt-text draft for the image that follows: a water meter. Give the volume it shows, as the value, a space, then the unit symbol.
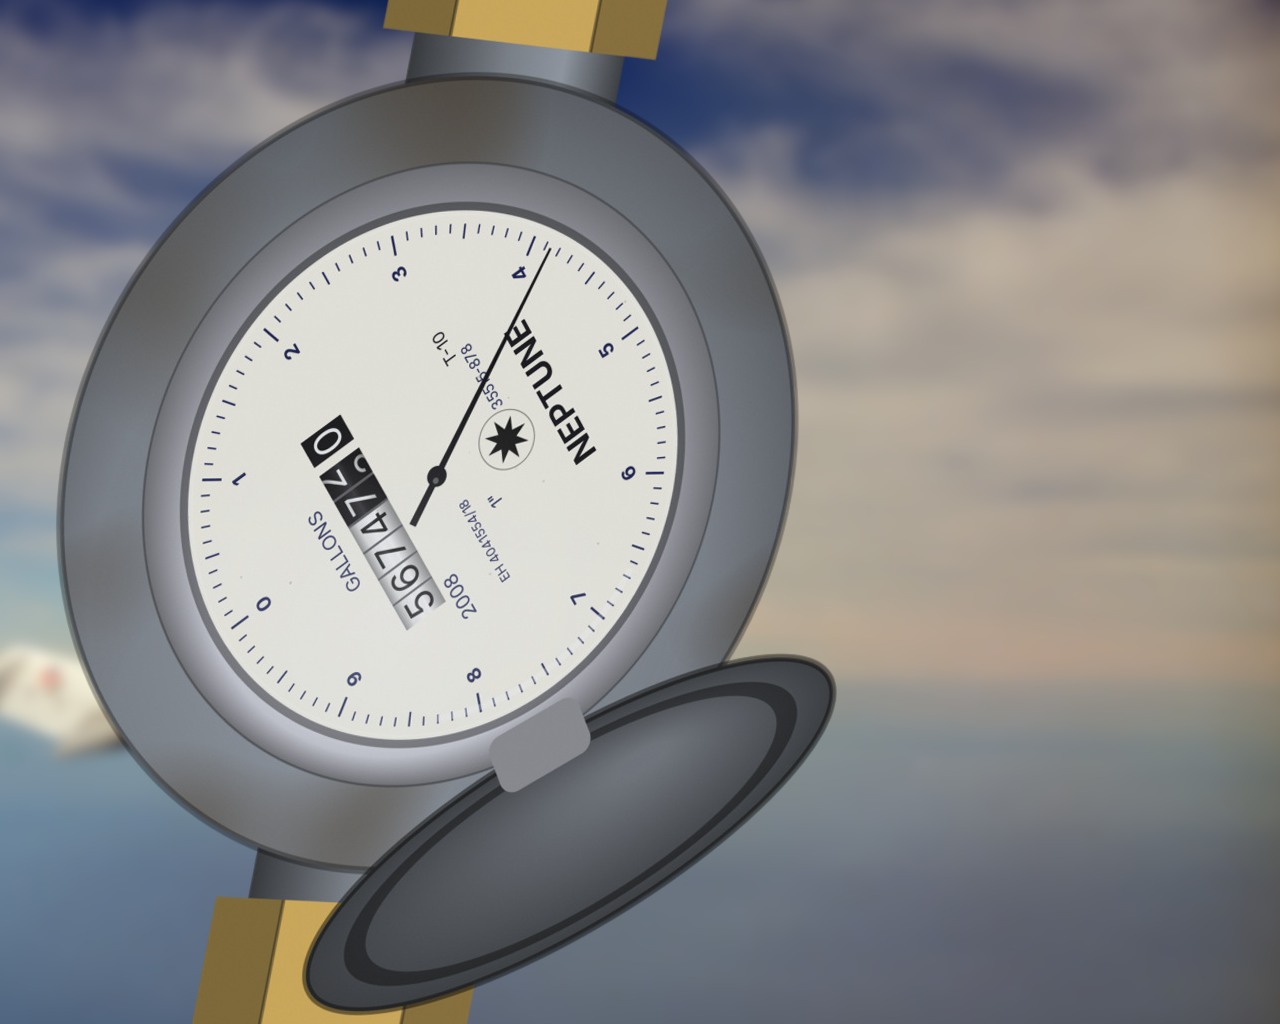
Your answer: 5674724.1 gal
